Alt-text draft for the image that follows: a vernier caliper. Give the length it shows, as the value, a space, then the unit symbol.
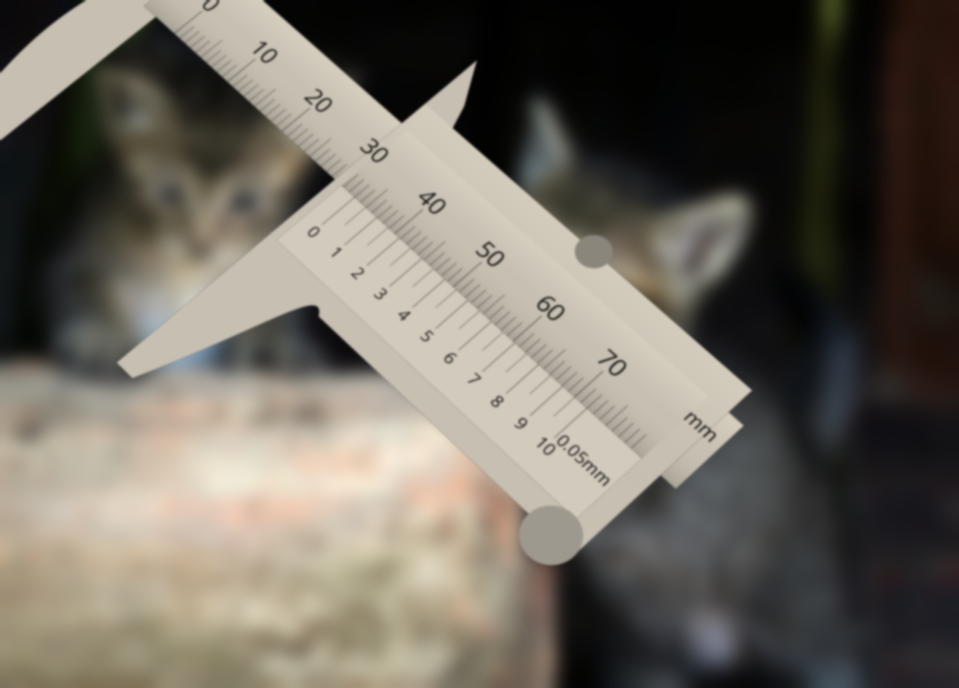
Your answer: 33.0 mm
